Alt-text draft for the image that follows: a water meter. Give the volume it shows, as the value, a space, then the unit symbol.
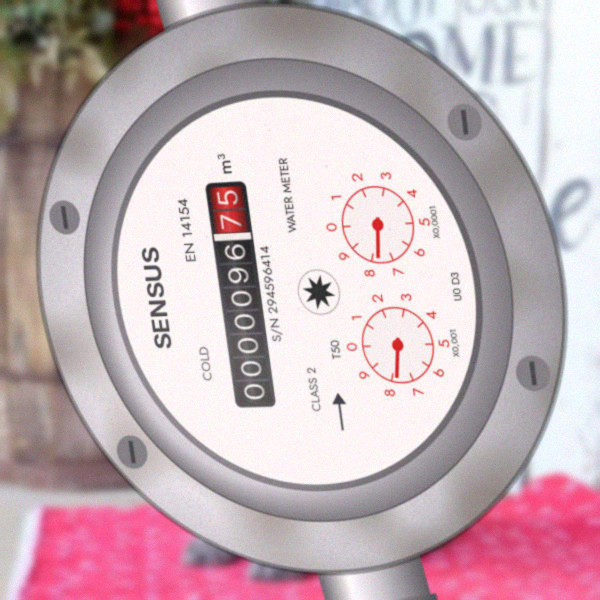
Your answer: 96.7577 m³
